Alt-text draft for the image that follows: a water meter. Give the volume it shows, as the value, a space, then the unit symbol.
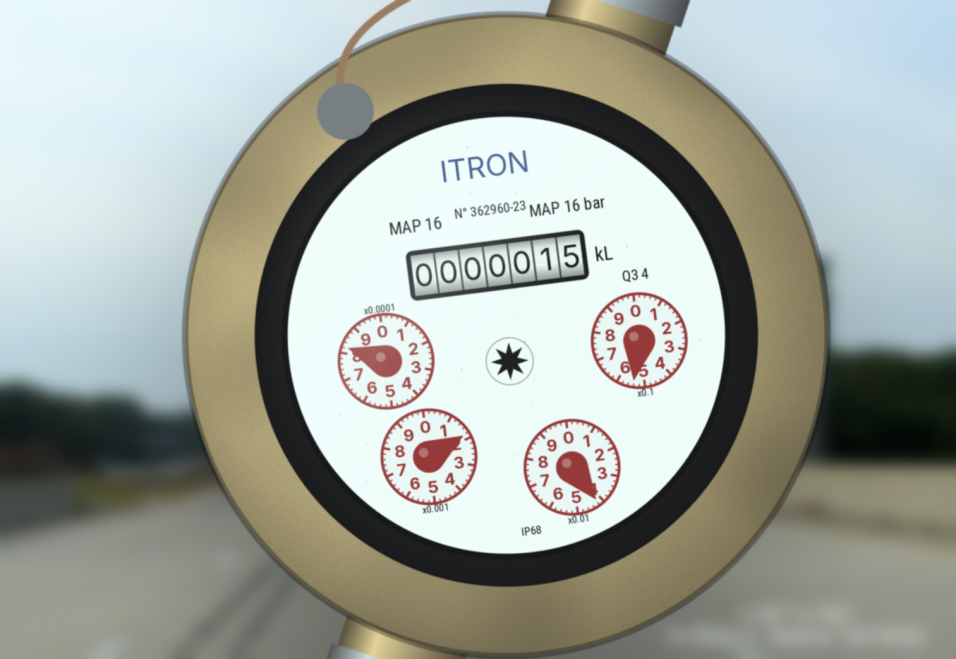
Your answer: 15.5418 kL
